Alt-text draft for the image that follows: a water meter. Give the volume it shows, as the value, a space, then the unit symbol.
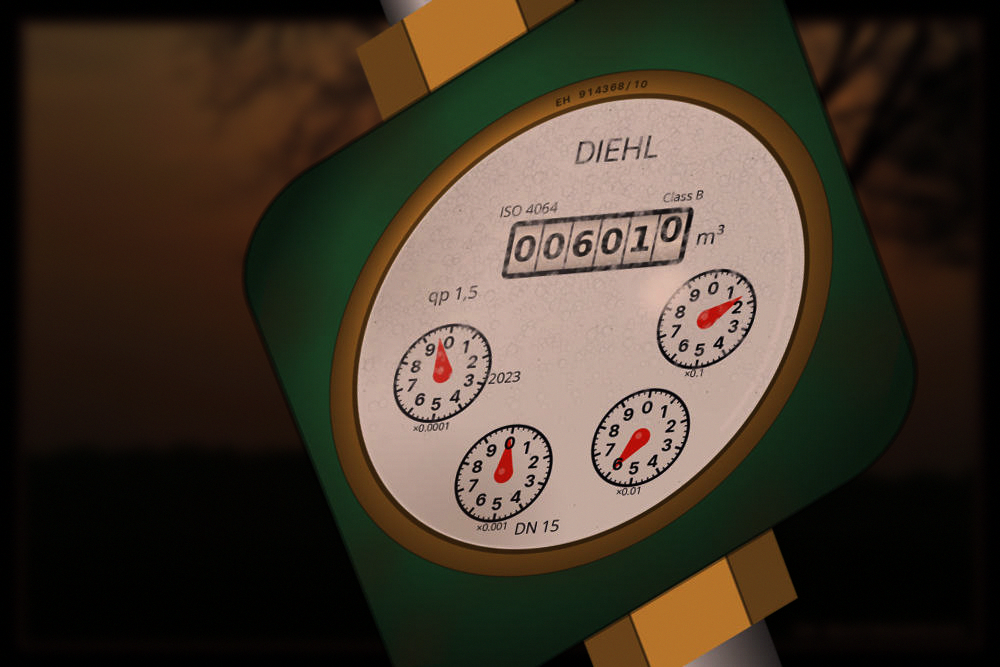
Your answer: 6010.1599 m³
